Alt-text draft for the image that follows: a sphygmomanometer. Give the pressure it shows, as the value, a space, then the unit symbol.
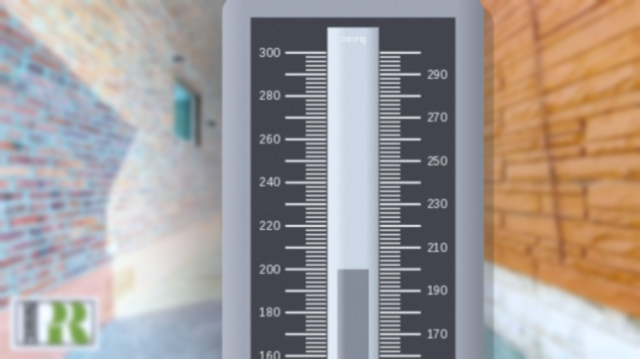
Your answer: 200 mmHg
